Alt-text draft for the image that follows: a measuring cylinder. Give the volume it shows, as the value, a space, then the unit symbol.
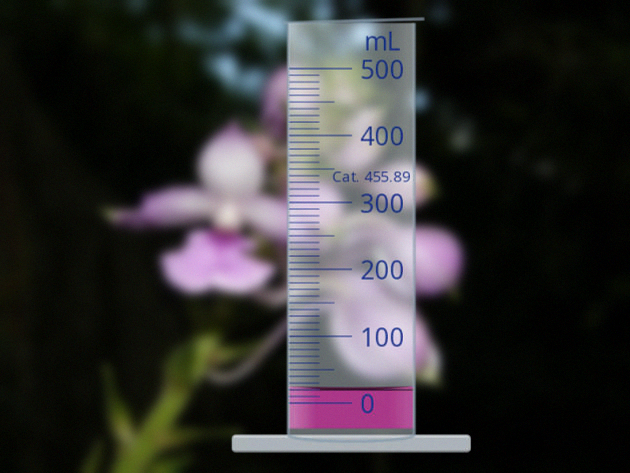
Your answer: 20 mL
